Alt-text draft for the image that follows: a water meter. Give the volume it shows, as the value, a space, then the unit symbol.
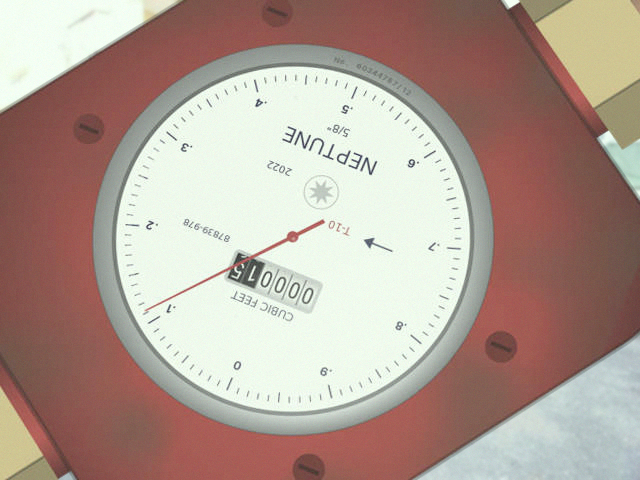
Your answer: 15.11 ft³
